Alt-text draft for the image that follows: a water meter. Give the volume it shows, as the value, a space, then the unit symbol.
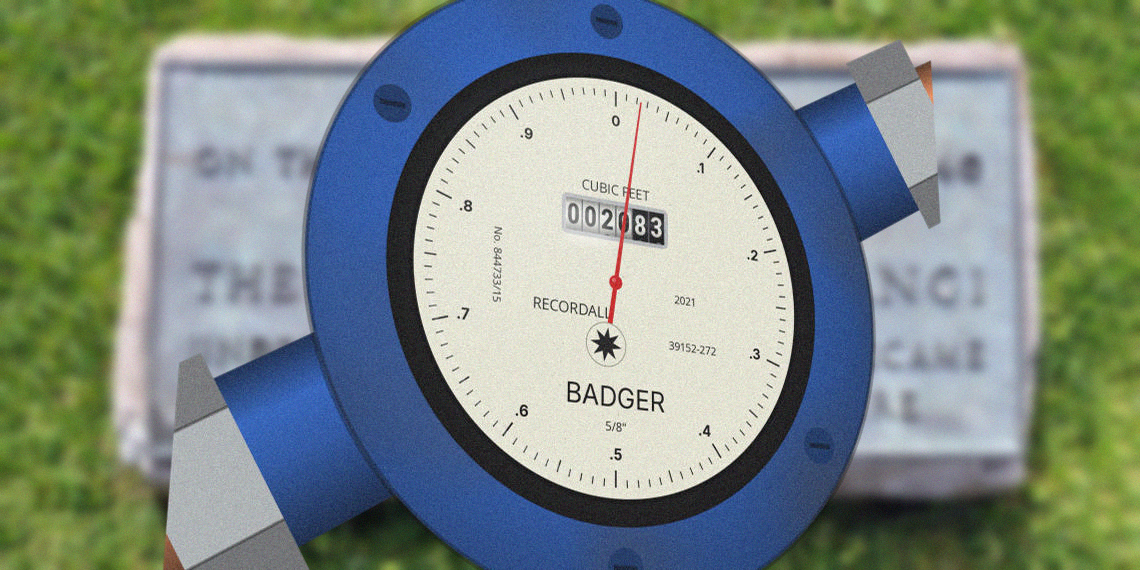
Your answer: 2083.02 ft³
